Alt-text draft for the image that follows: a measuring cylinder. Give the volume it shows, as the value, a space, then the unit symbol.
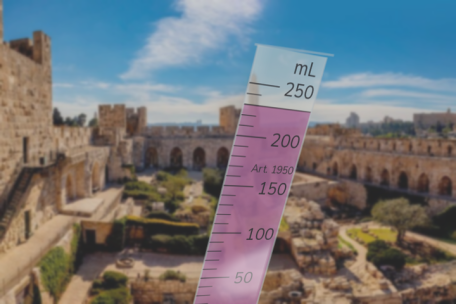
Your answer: 230 mL
